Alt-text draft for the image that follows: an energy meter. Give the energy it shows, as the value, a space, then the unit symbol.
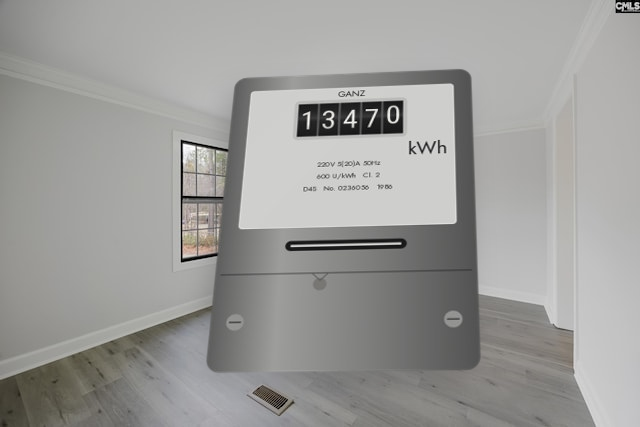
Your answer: 13470 kWh
